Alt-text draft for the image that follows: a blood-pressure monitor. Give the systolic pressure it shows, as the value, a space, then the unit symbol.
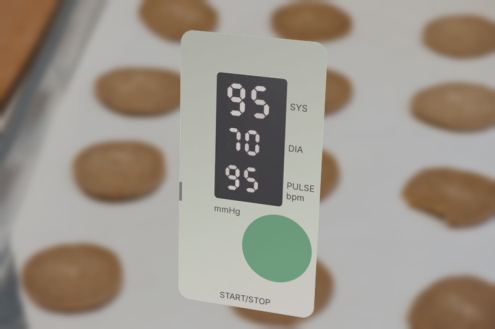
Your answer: 95 mmHg
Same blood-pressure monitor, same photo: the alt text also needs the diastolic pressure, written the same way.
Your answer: 70 mmHg
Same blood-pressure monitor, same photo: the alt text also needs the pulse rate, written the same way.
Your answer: 95 bpm
